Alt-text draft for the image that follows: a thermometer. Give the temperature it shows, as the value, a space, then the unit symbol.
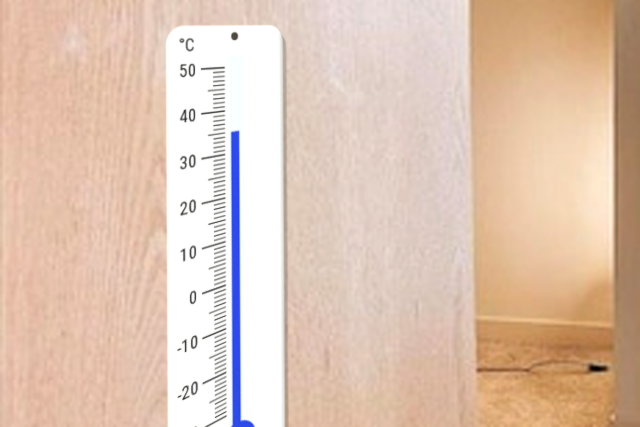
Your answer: 35 °C
